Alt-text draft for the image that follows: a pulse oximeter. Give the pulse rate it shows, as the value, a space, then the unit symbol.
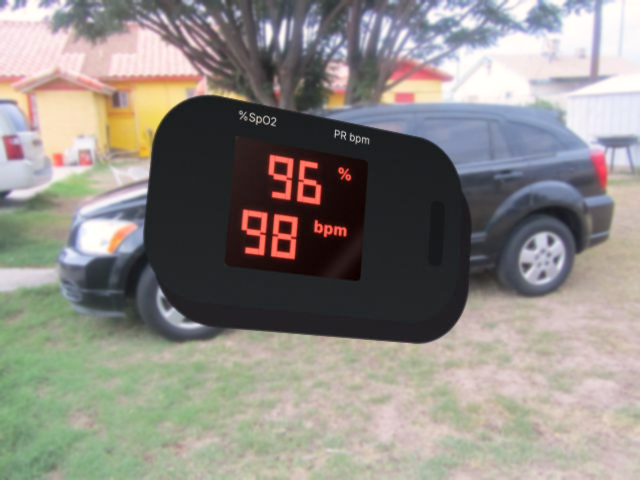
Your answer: 98 bpm
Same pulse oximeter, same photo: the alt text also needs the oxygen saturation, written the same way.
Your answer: 96 %
